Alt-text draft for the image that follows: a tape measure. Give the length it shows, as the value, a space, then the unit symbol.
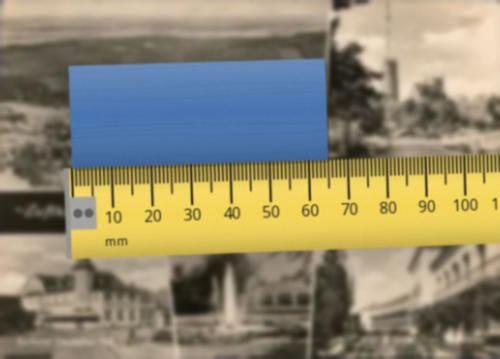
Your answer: 65 mm
